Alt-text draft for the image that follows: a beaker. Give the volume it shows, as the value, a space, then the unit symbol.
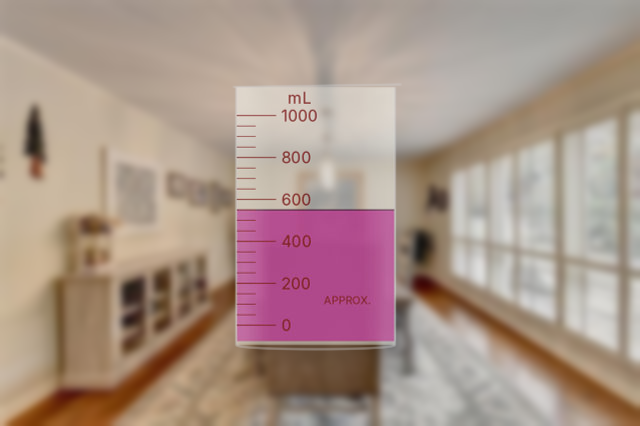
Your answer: 550 mL
